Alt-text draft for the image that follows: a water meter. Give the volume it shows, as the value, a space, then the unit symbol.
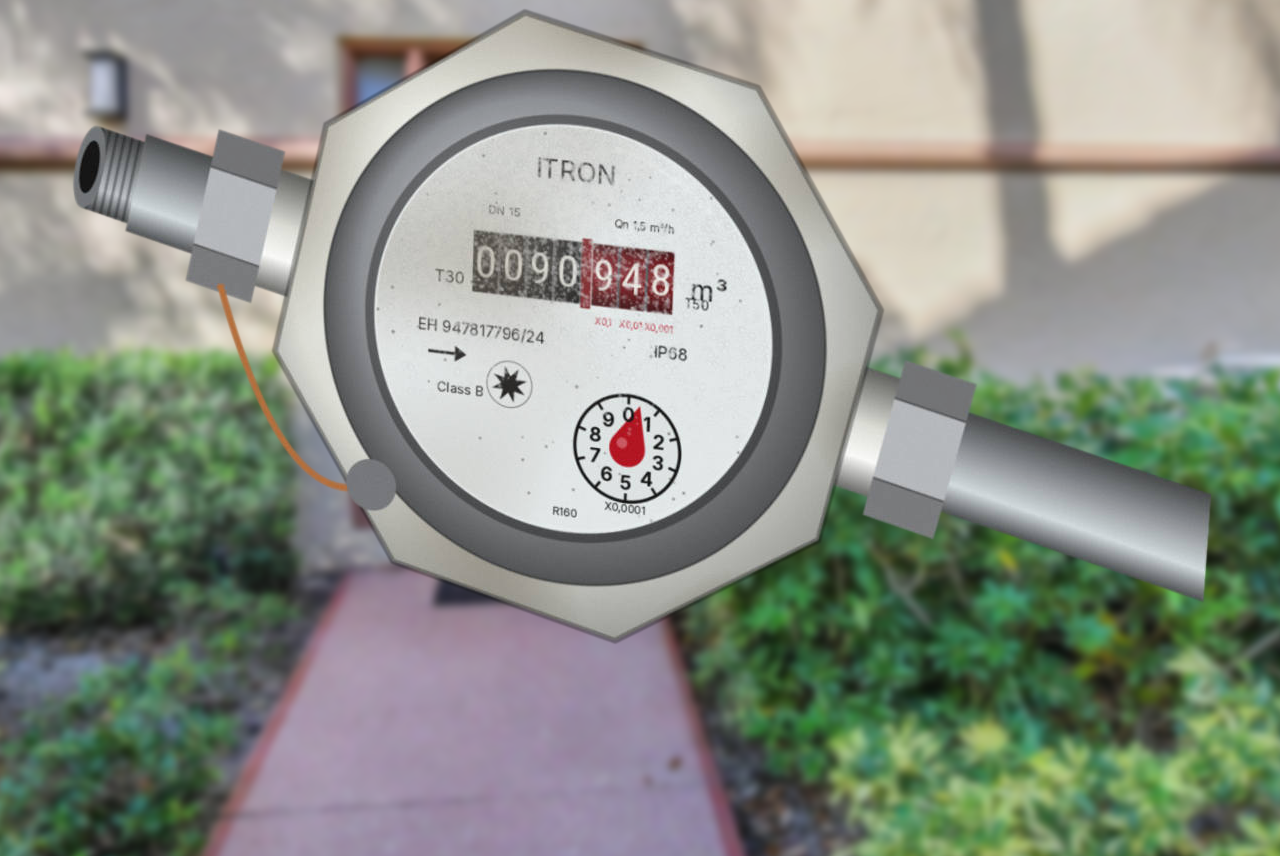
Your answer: 90.9480 m³
